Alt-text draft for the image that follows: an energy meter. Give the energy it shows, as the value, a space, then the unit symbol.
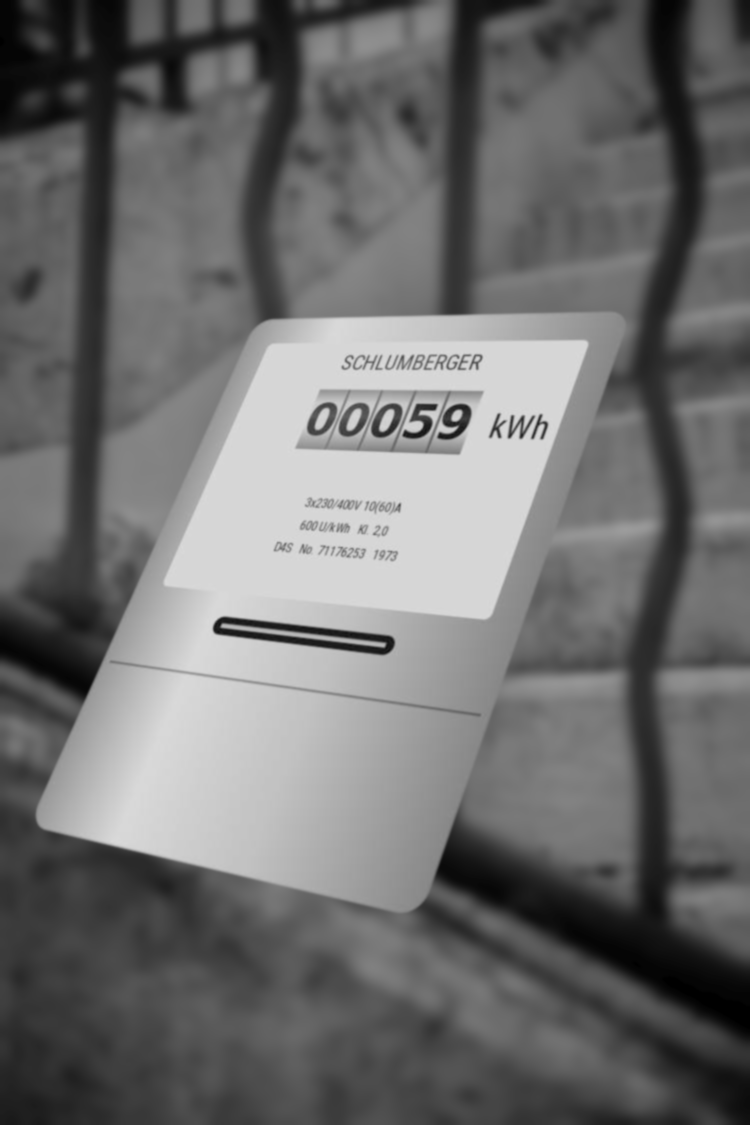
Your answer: 59 kWh
